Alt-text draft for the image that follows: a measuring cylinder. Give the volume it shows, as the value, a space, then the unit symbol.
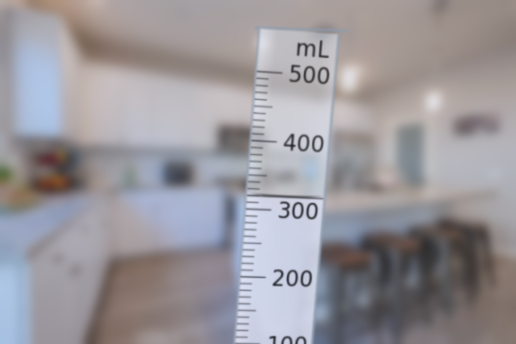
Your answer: 320 mL
